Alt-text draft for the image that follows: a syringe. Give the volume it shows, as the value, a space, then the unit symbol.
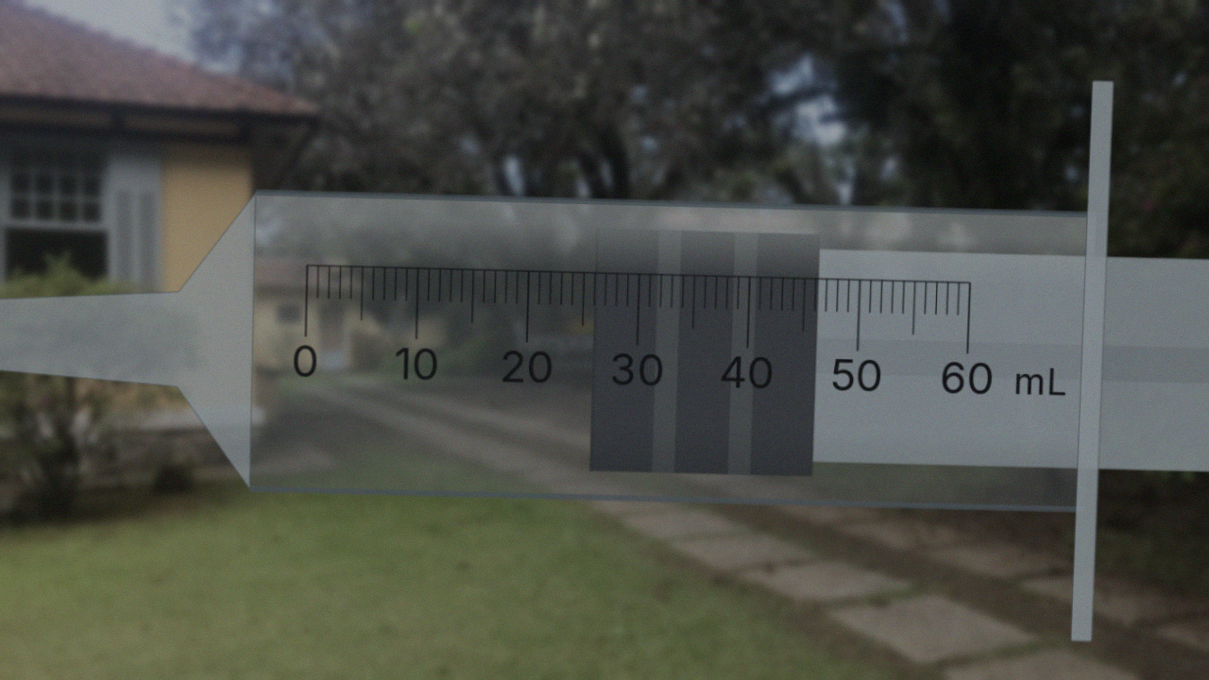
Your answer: 26 mL
